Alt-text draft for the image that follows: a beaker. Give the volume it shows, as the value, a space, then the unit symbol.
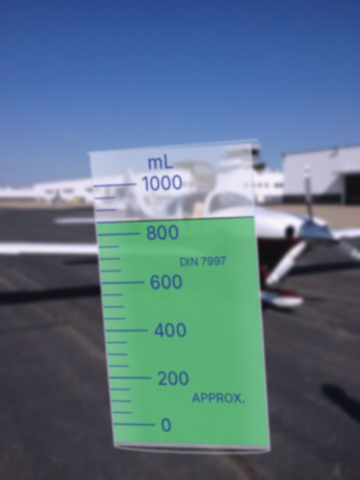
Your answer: 850 mL
